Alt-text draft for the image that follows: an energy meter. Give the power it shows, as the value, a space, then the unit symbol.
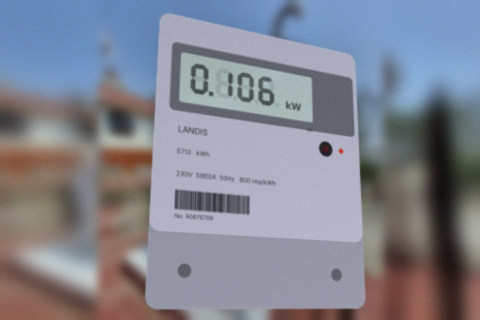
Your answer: 0.106 kW
